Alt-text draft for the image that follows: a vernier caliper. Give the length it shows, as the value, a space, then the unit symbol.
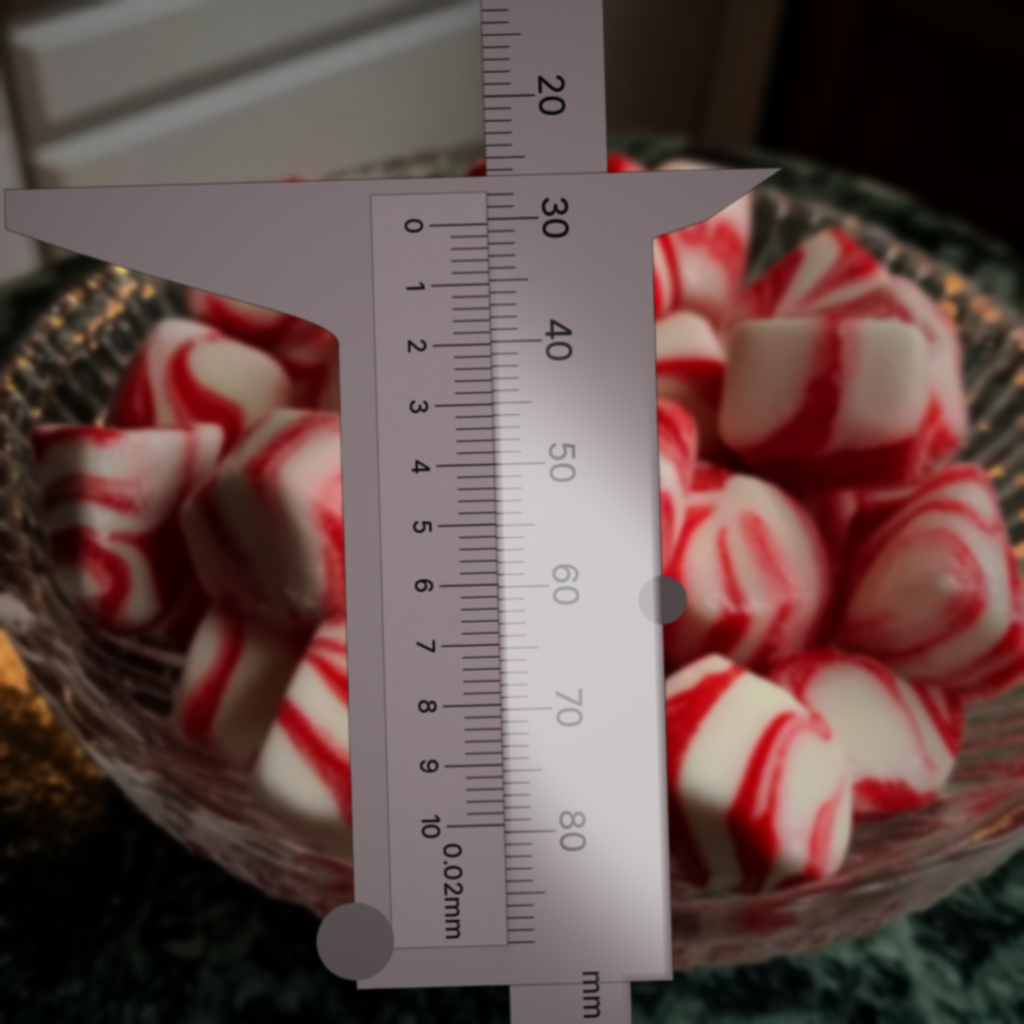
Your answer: 30.4 mm
